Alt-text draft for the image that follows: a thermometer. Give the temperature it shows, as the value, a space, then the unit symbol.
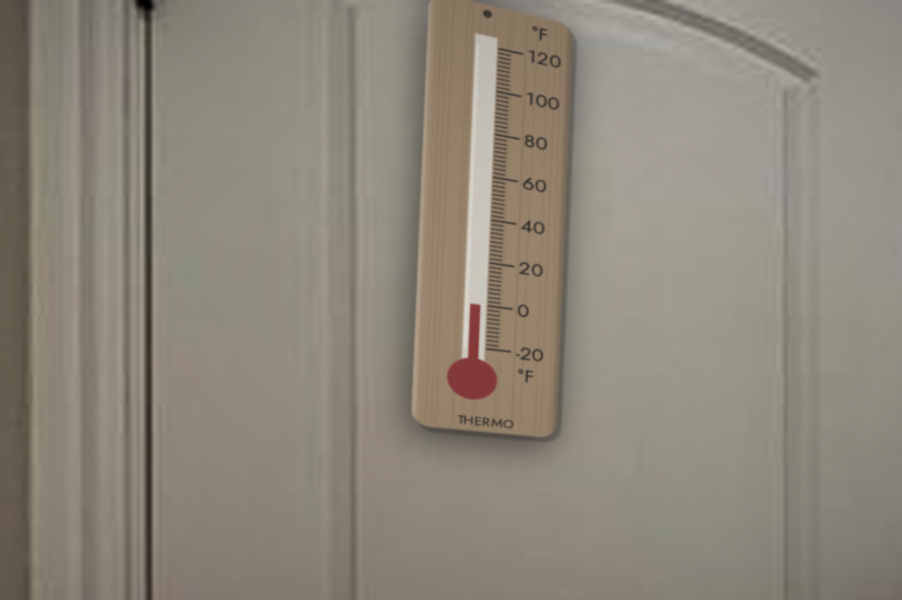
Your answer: 0 °F
